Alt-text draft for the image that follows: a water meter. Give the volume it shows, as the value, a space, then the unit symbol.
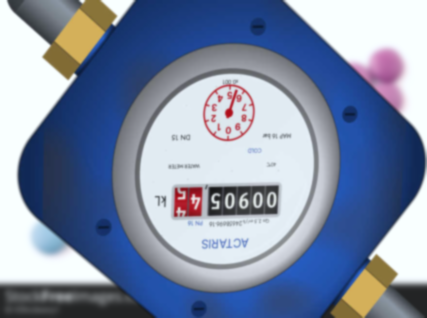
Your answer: 905.445 kL
